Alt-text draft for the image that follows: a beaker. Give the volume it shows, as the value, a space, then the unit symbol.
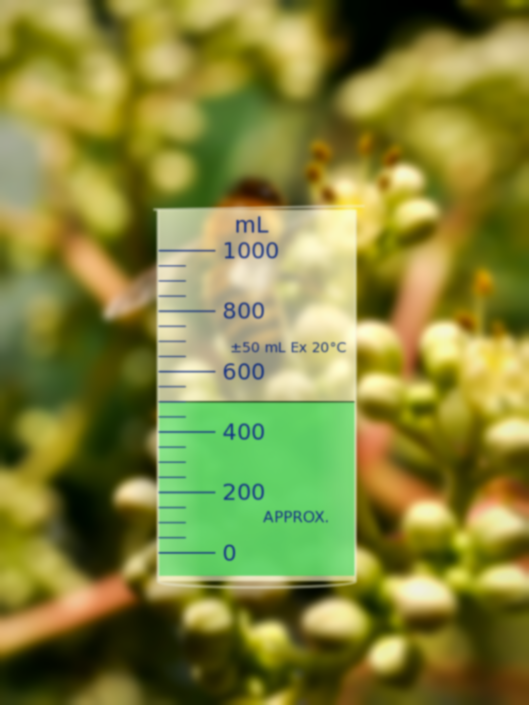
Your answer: 500 mL
